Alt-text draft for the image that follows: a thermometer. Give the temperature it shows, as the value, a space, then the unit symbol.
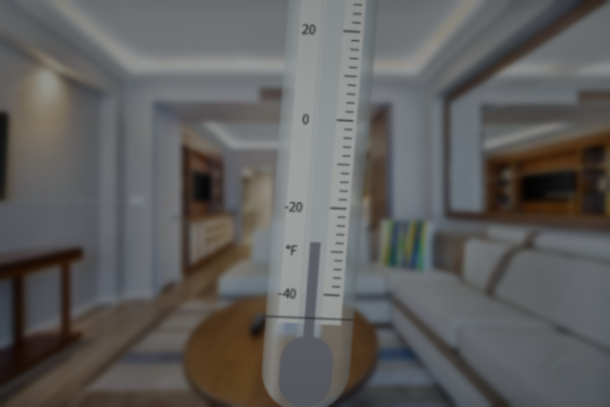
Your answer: -28 °F
